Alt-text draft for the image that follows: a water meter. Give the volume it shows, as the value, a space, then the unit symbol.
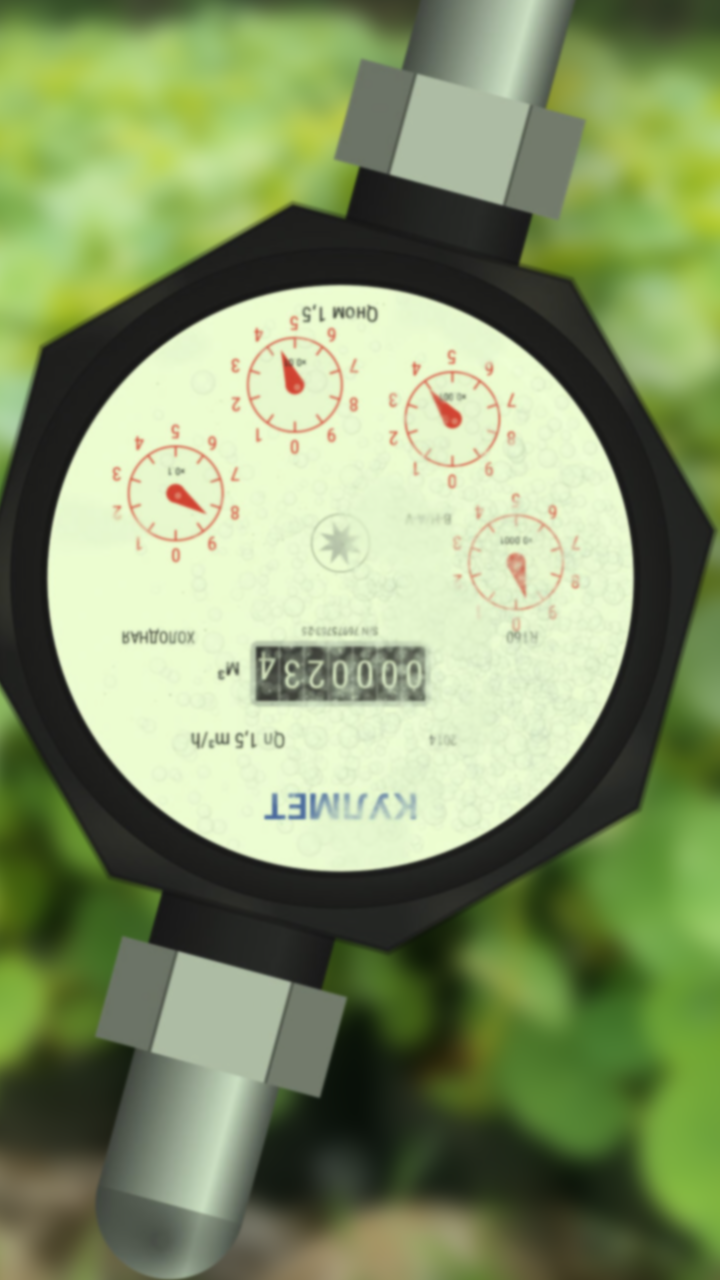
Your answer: 233.8439 m³
